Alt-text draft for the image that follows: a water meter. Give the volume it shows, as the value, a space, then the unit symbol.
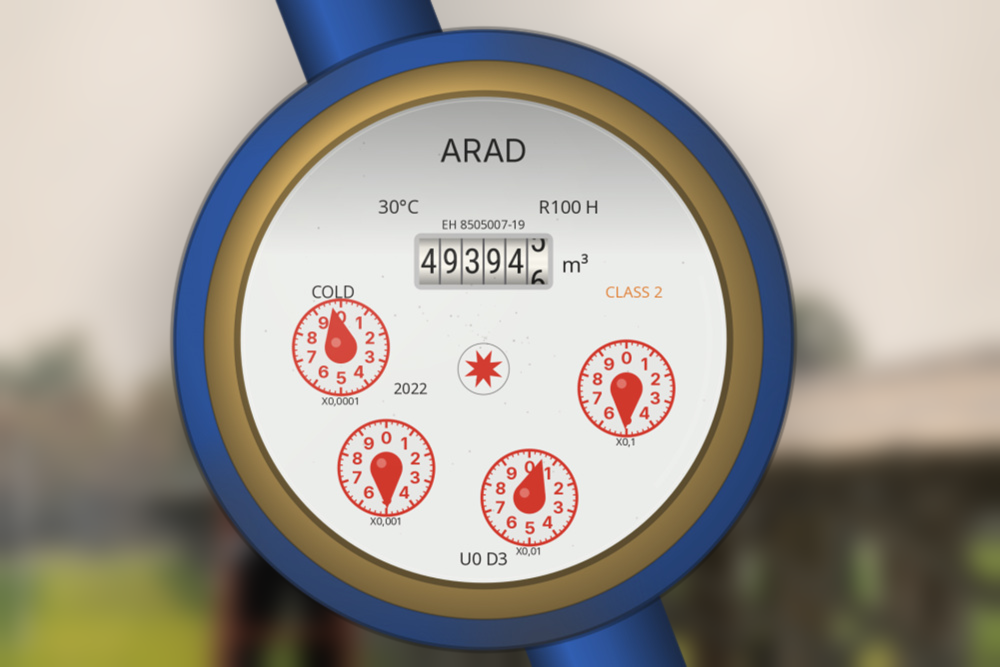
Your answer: 493945.5049 m³
